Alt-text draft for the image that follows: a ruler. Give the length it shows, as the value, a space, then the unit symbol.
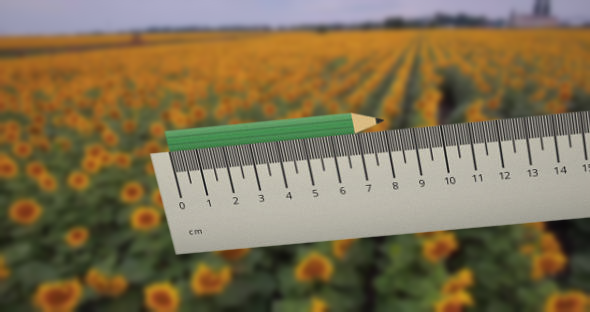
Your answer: 8 cm
